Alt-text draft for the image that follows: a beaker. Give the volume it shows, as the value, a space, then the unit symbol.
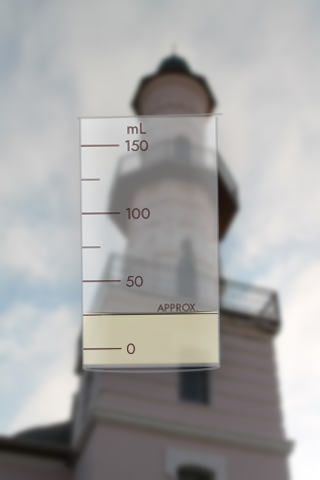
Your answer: 25 mL
